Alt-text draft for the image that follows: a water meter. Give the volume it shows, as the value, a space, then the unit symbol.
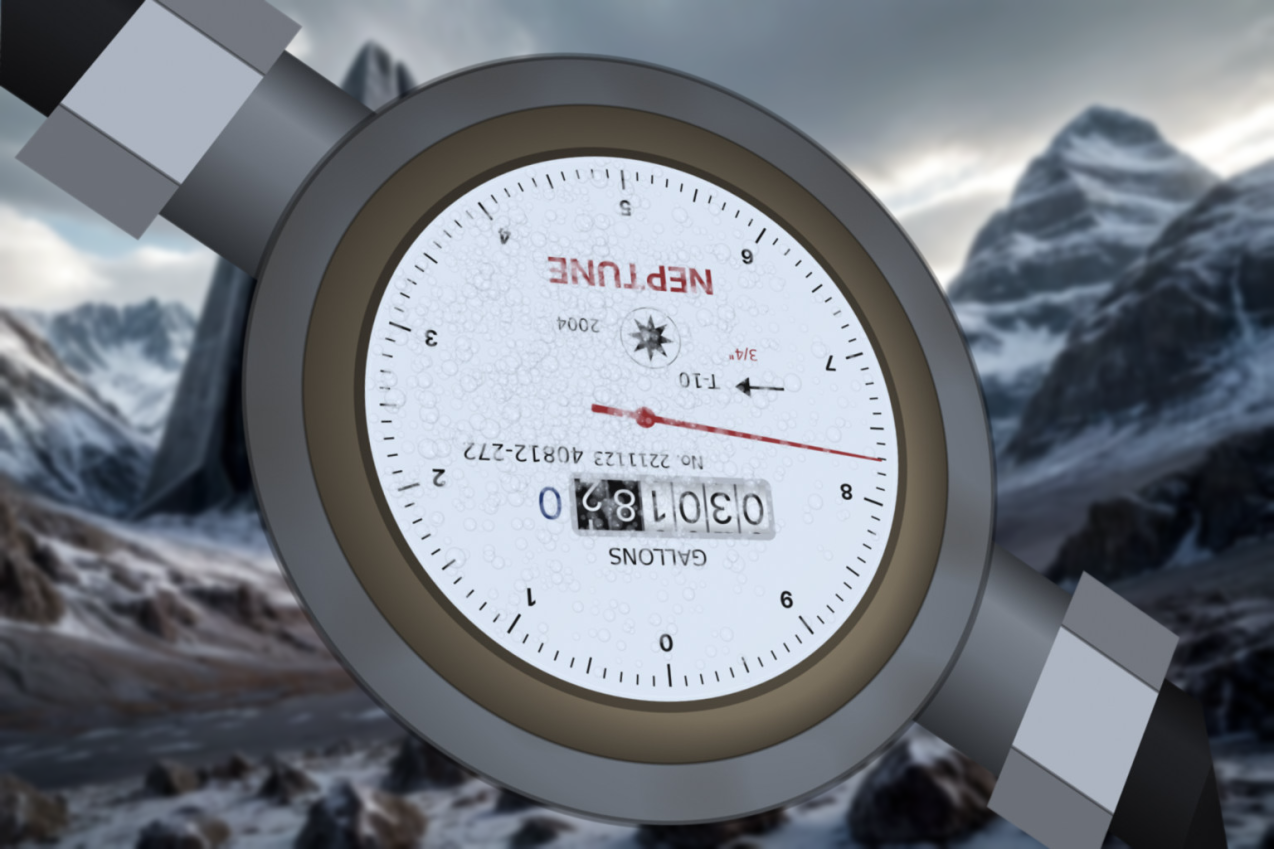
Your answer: 301817.7 gal
